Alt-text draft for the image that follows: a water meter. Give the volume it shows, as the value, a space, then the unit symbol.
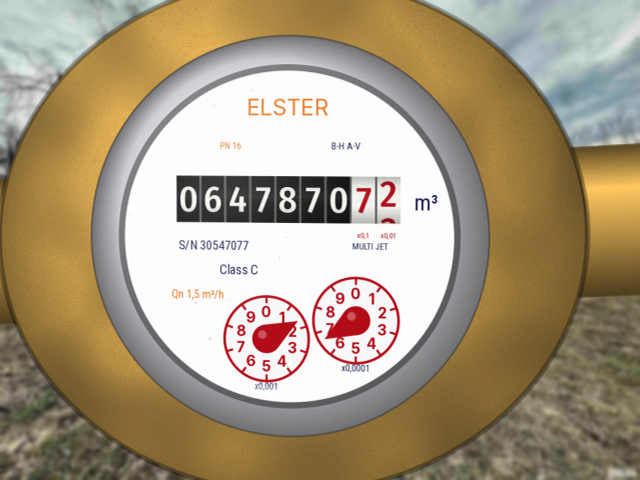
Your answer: 647870.7216 m³
